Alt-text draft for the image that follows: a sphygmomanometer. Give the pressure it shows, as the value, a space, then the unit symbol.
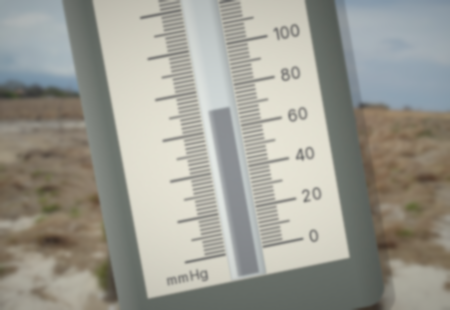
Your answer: 70 mmHg
